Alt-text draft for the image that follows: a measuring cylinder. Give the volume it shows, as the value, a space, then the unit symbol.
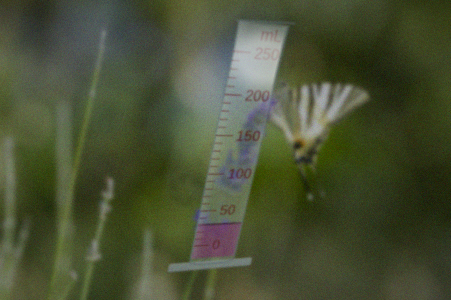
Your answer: 30 mL
